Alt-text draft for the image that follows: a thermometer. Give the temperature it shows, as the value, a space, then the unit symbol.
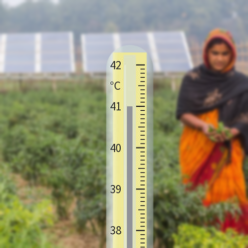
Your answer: 41 °C
